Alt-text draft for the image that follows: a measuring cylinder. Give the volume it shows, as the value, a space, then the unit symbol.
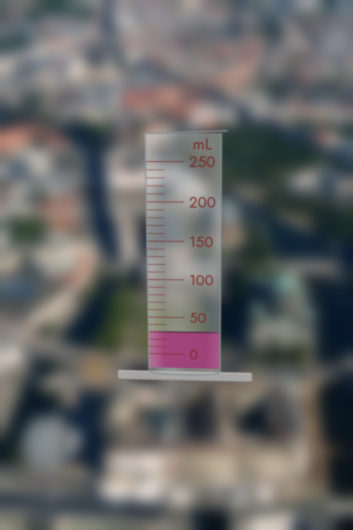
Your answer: 30 mL
